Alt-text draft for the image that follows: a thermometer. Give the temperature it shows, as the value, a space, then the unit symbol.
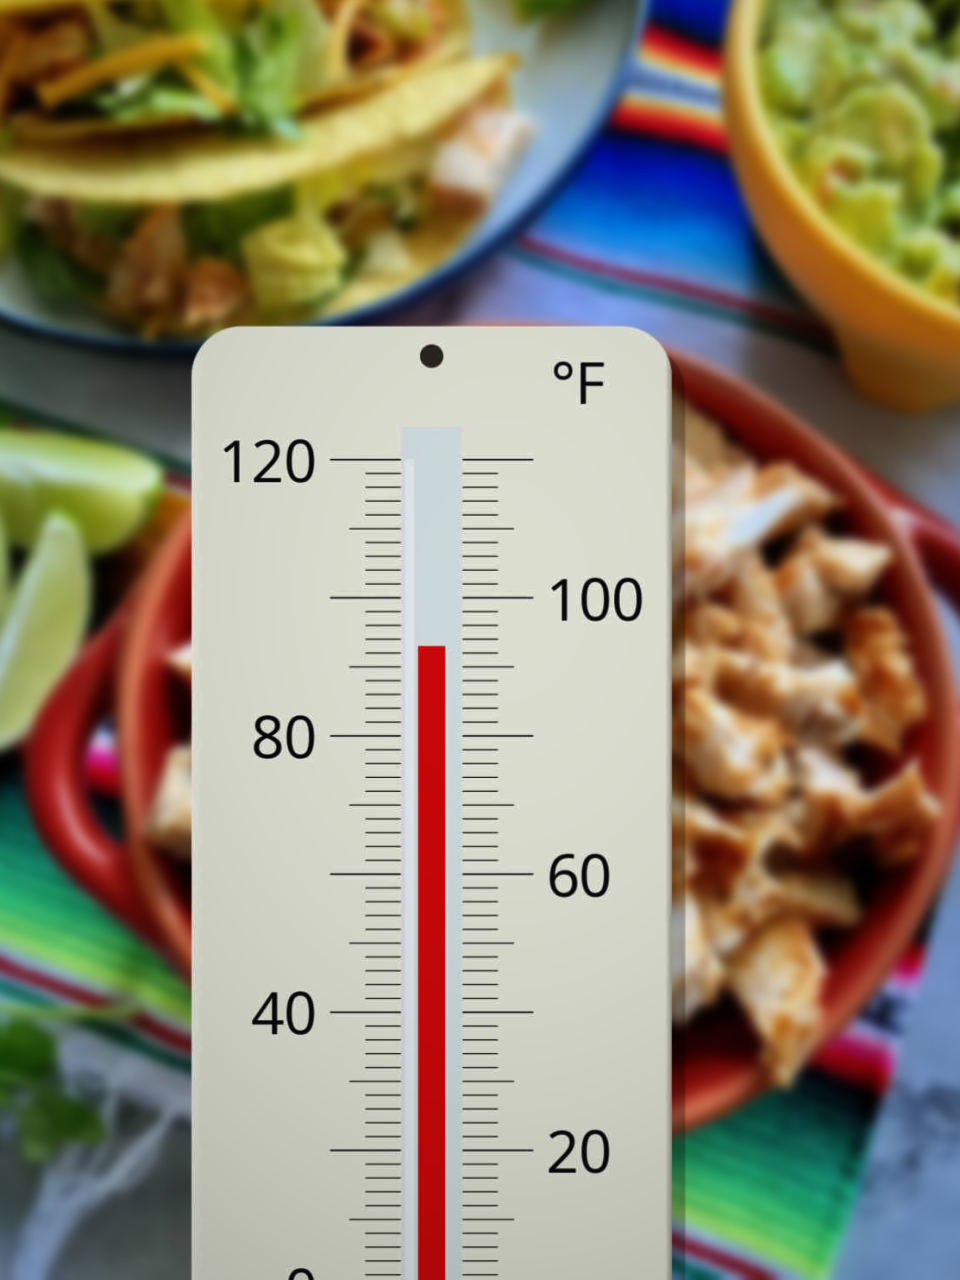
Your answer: 93 °F
